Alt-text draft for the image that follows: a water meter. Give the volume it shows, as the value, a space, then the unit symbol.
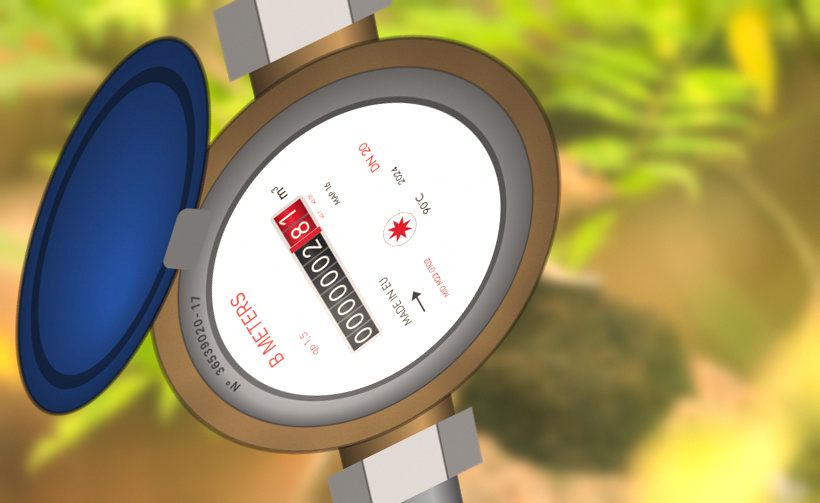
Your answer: 2.81 m³
